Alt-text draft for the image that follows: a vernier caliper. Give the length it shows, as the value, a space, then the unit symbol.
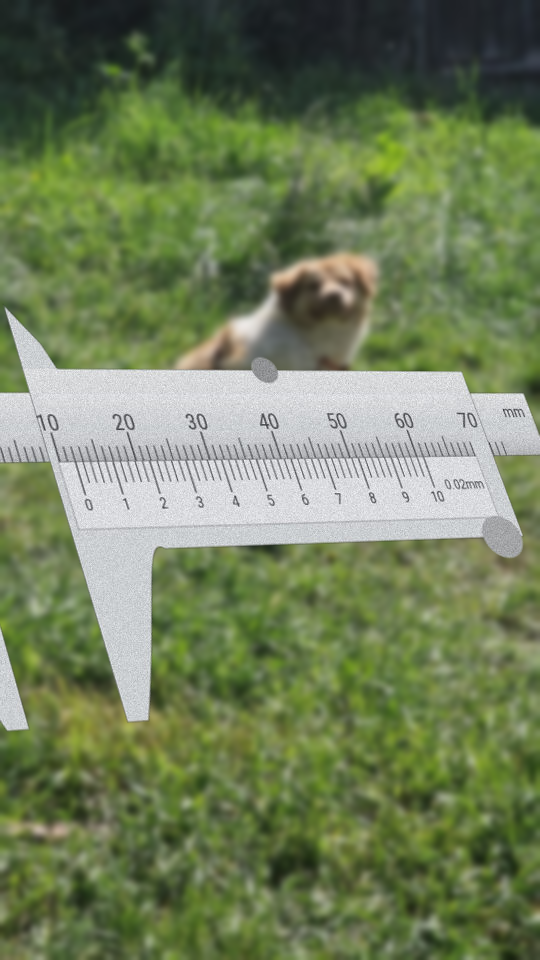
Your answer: 12.0 mm
